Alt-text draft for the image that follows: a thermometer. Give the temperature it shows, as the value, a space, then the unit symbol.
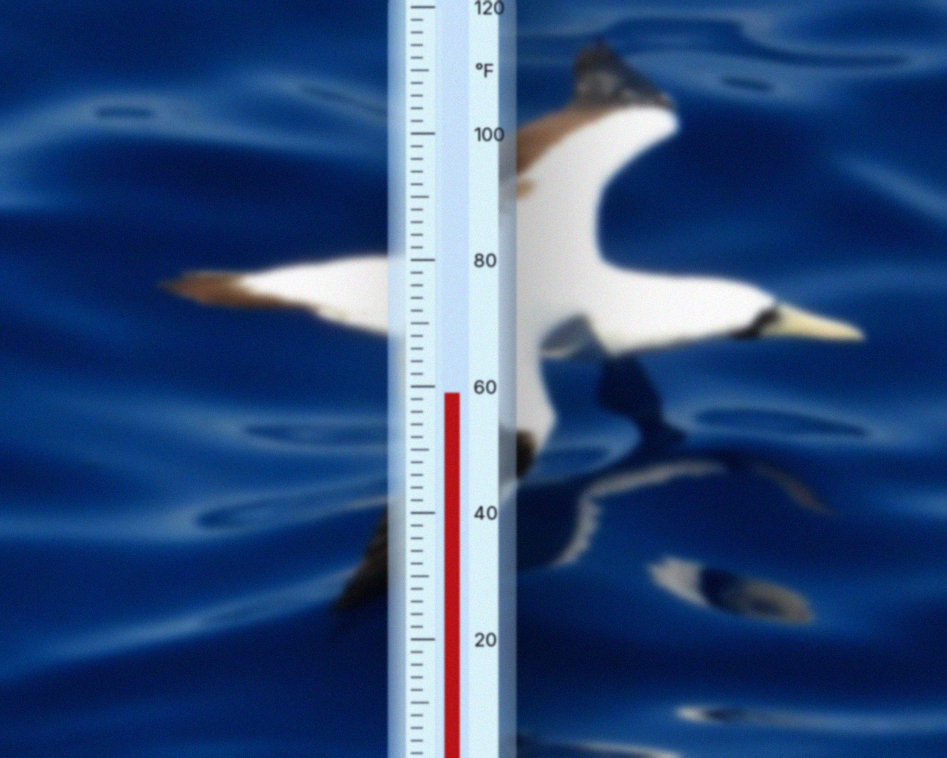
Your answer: 59 °F
